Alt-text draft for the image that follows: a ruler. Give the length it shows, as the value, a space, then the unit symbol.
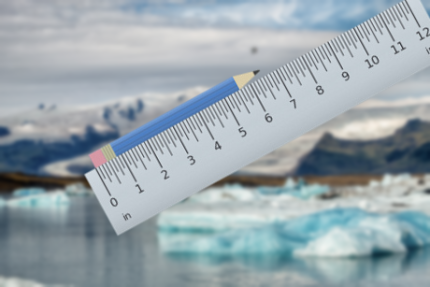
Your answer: 6.5 in
